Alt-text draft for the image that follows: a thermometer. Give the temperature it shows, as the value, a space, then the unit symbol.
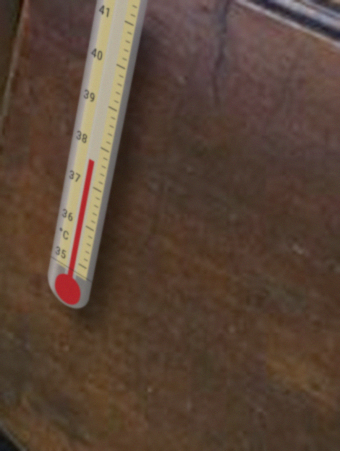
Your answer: 37.6 °C
